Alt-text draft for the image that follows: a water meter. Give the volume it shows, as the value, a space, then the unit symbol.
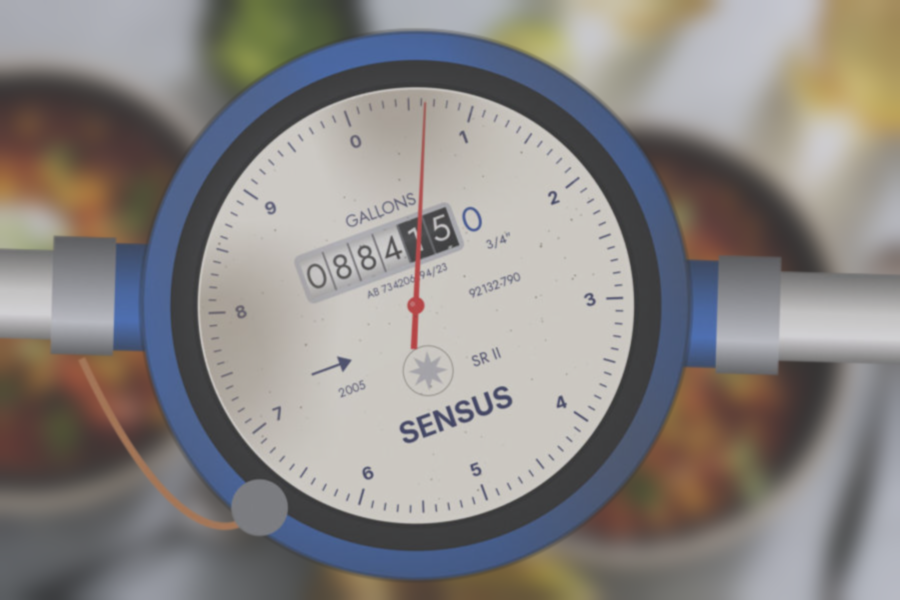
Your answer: 884150.6 gal
